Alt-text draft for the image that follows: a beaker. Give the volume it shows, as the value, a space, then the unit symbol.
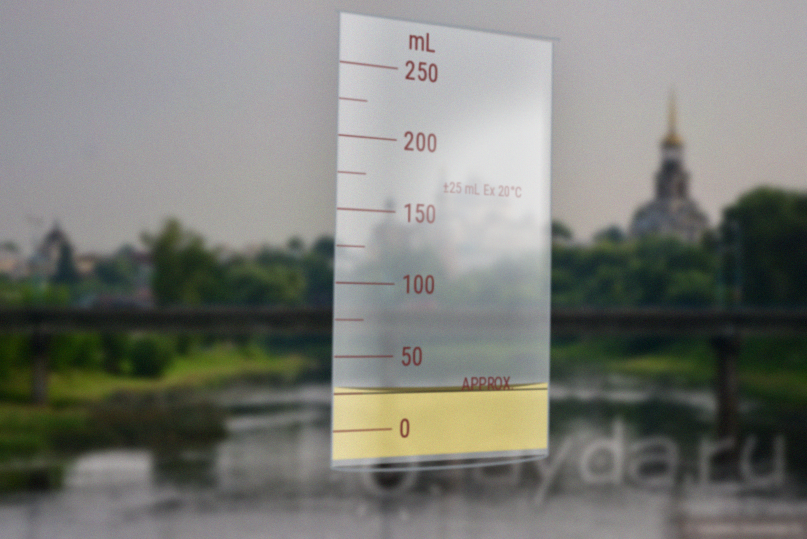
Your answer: 25 mL
